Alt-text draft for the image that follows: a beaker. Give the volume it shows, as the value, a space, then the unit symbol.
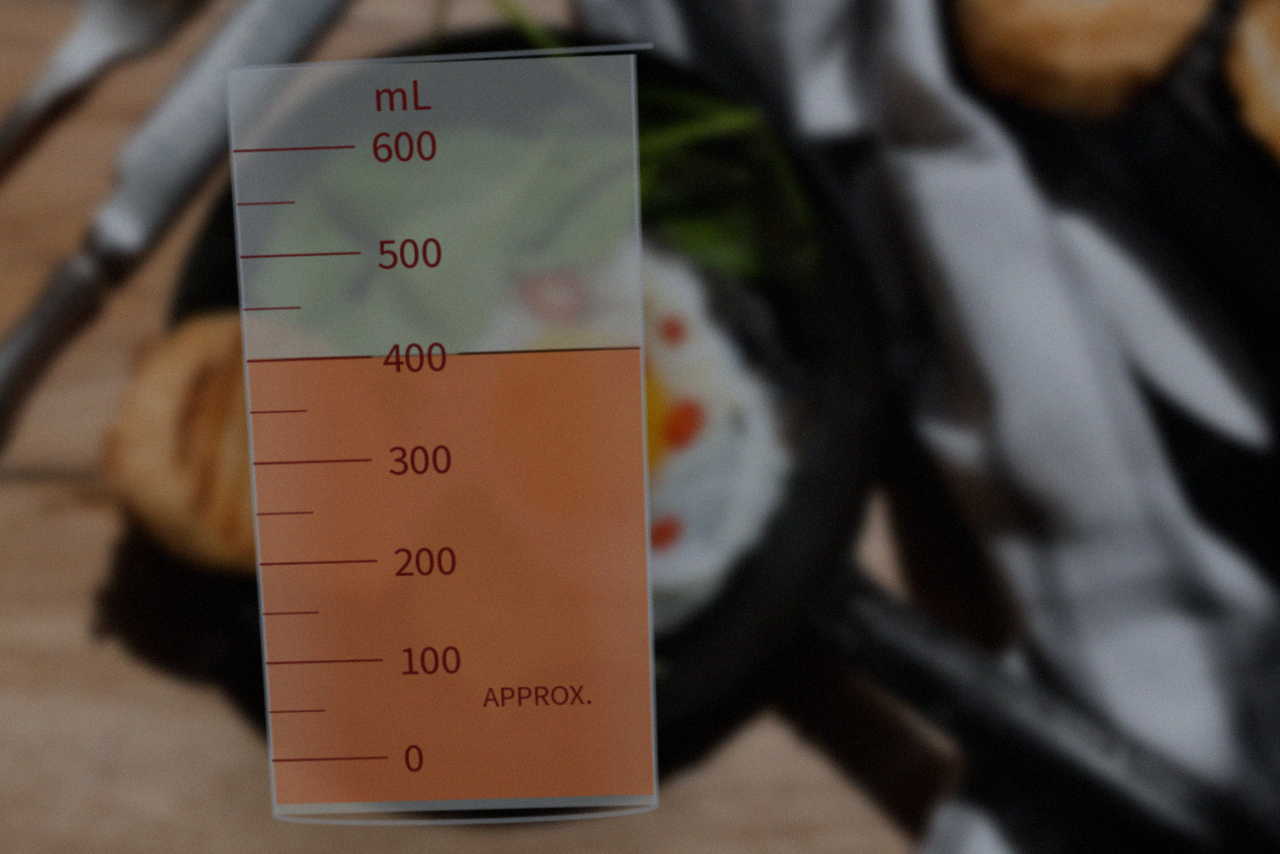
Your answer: 400 mL
